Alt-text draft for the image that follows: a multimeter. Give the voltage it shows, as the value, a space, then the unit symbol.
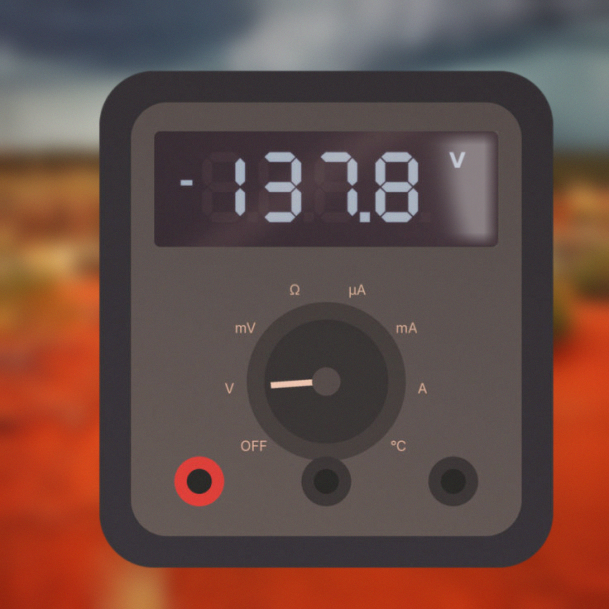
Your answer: -137.8 V
